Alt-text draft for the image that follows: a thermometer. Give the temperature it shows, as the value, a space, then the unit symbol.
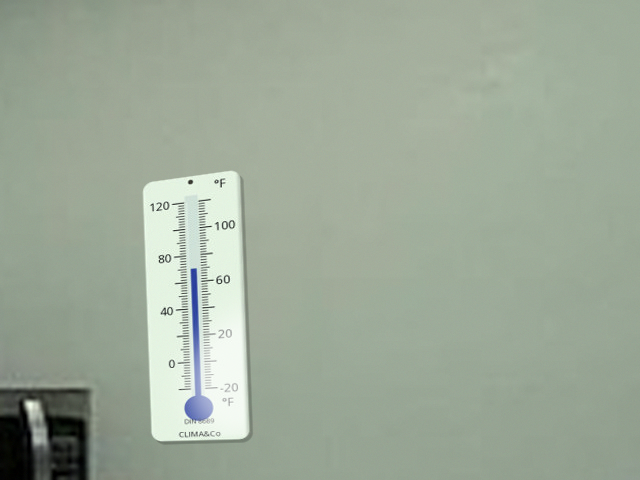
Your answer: 70 °F
